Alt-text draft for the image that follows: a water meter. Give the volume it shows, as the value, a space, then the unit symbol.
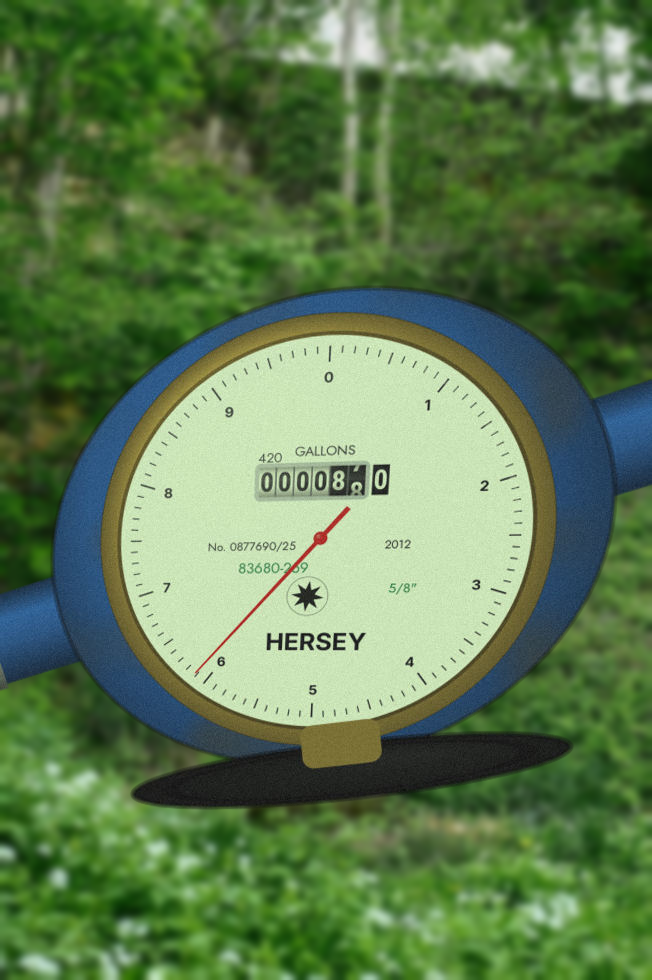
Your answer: 876.1 gal
